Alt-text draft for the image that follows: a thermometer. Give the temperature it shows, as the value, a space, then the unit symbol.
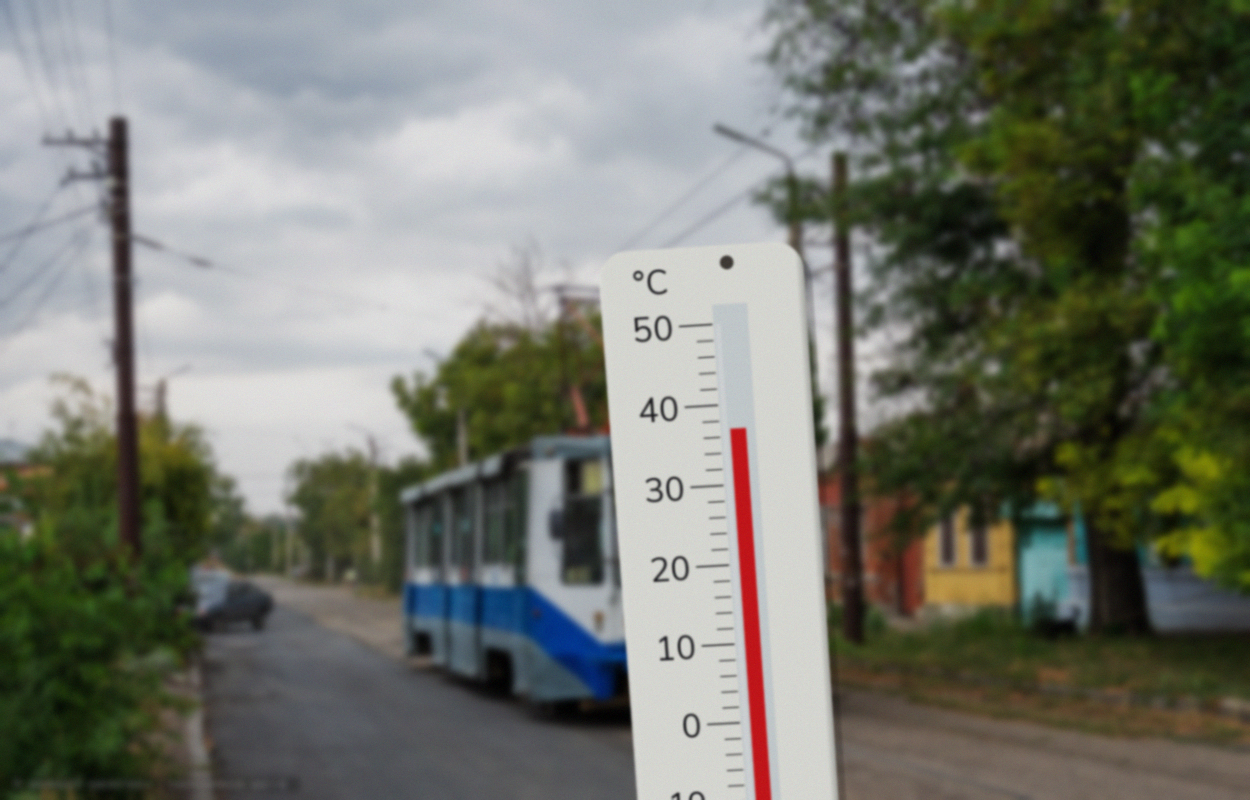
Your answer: 37 °C
